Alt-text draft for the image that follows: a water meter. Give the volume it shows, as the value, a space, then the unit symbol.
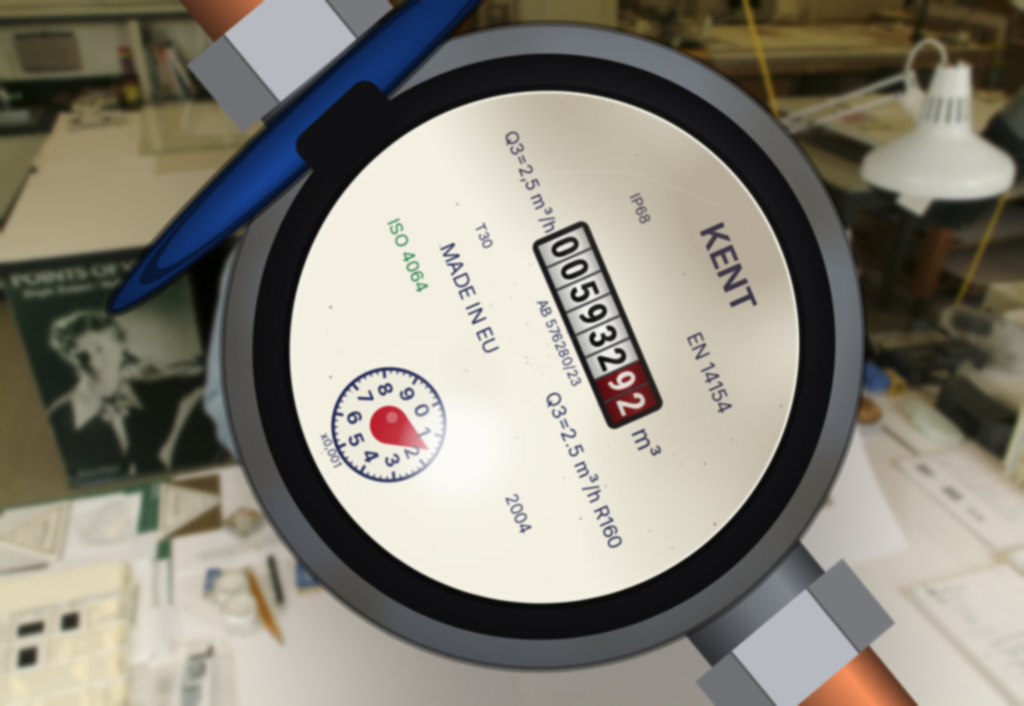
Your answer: 5932.921 m³
